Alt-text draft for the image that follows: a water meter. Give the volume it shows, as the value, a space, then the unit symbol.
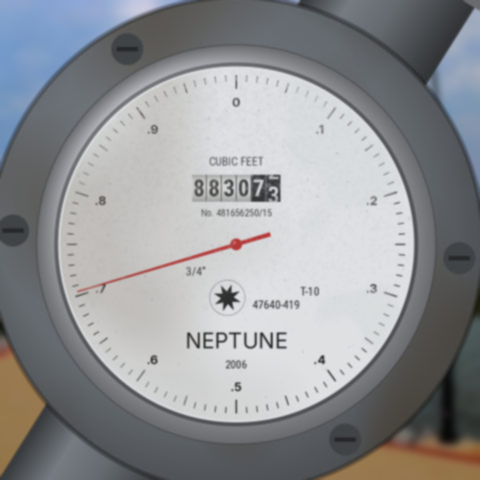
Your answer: 883072.70 ft³
